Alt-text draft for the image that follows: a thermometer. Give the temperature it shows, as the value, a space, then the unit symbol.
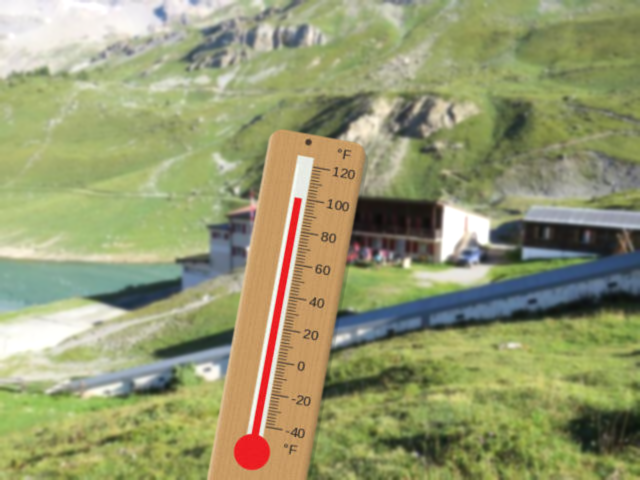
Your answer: 100 °F
